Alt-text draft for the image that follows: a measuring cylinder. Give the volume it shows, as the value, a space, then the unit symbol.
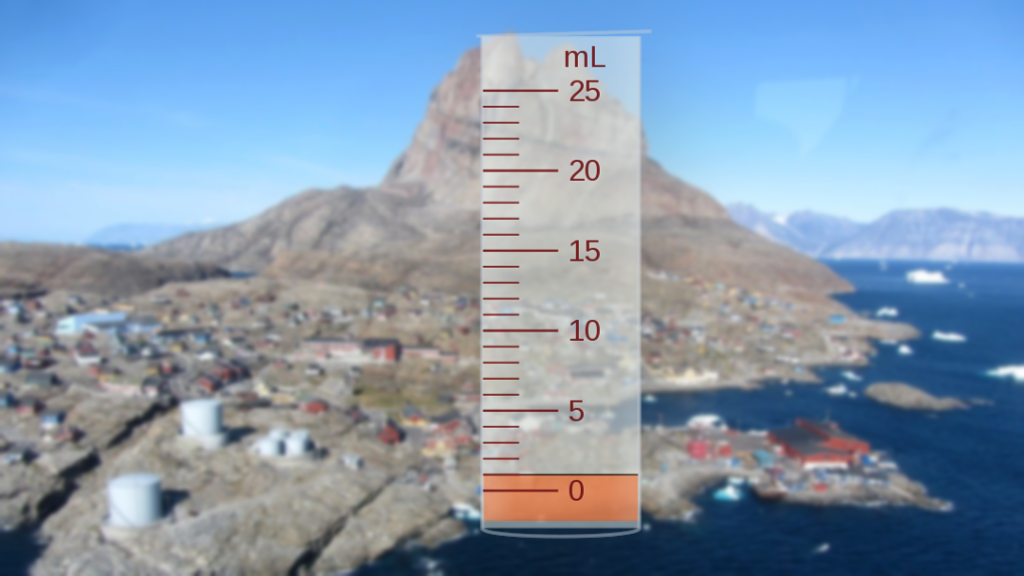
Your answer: 1 mL
